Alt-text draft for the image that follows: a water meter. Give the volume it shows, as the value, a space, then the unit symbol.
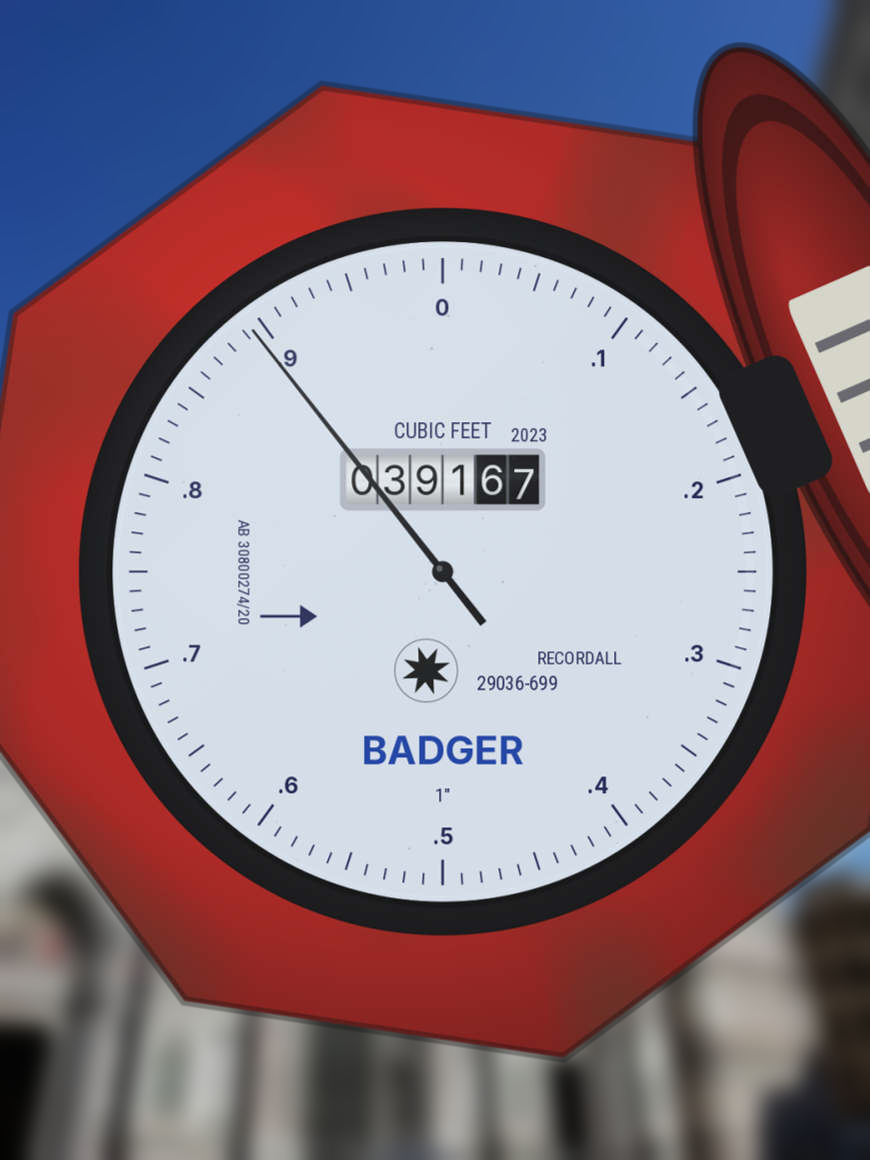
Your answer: 39166.89 ft³
